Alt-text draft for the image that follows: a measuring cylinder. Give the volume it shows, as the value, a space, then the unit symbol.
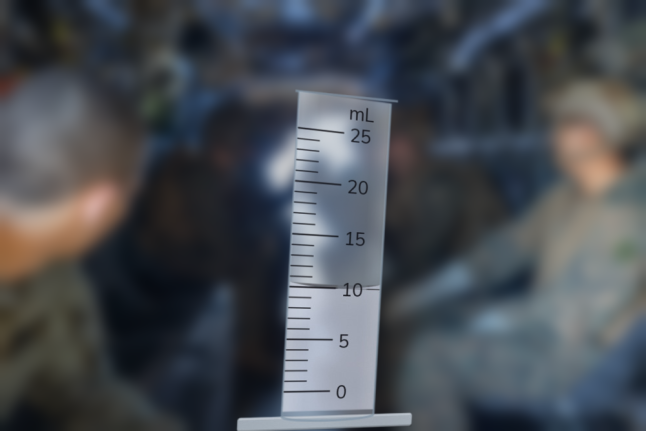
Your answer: 10 mL
